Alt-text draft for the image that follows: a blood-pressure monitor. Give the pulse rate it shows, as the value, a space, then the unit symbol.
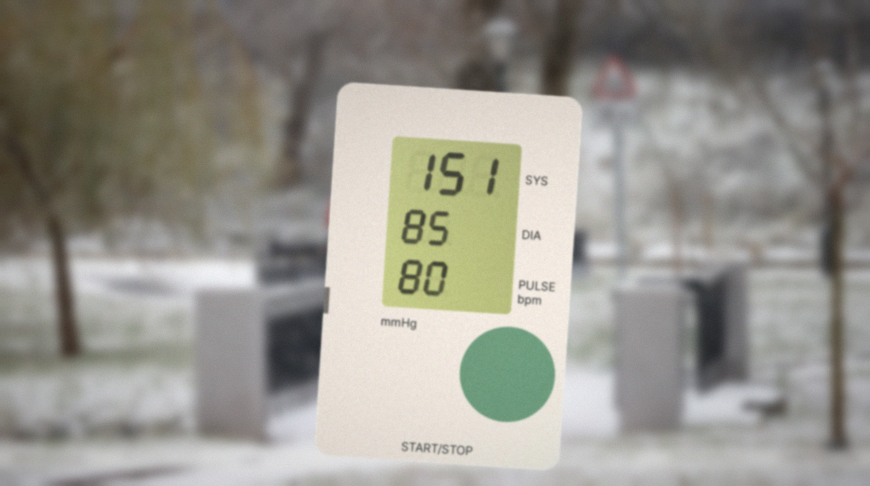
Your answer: 80 bpm
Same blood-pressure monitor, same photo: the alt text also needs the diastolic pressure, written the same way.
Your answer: 85 mmHg
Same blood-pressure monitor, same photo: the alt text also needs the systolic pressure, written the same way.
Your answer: 151 mmHg
